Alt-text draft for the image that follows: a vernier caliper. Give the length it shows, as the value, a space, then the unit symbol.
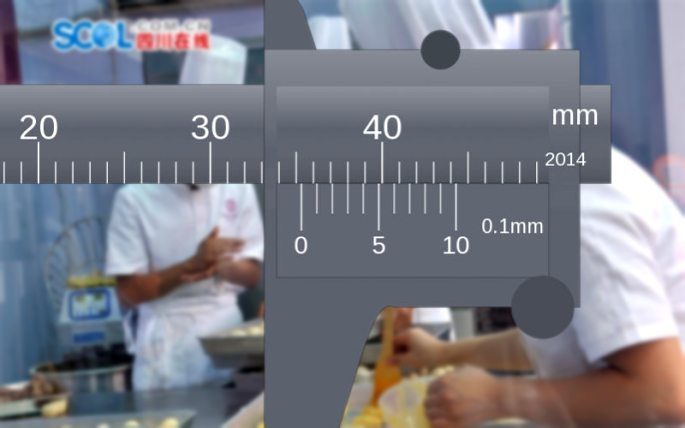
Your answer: 35.3 mm
